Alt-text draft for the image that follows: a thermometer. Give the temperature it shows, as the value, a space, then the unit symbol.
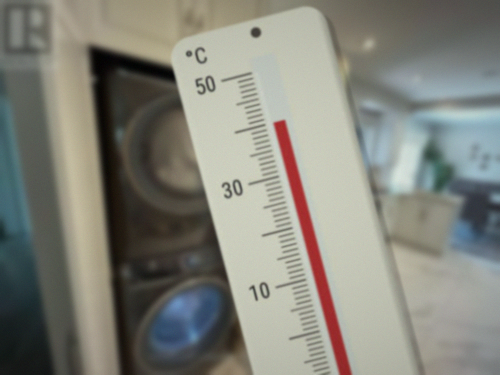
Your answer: 40 °C
